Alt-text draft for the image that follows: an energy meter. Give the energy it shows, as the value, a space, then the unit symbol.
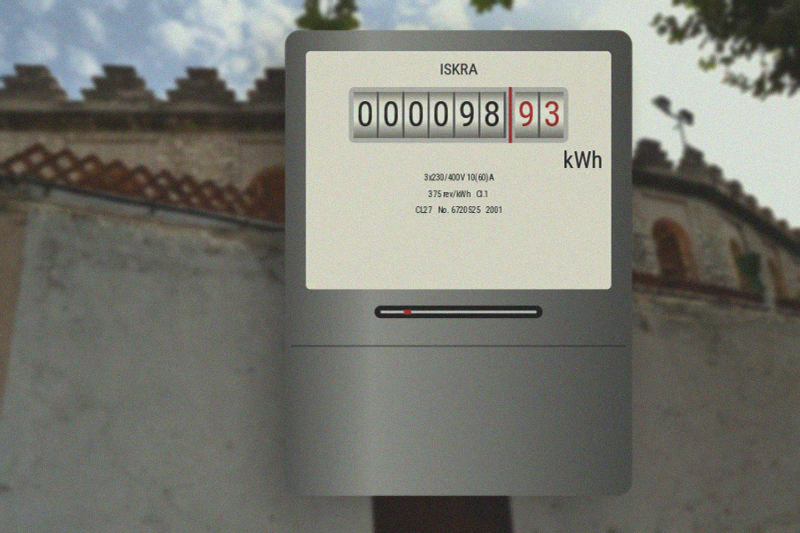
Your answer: 98.93 kWh
